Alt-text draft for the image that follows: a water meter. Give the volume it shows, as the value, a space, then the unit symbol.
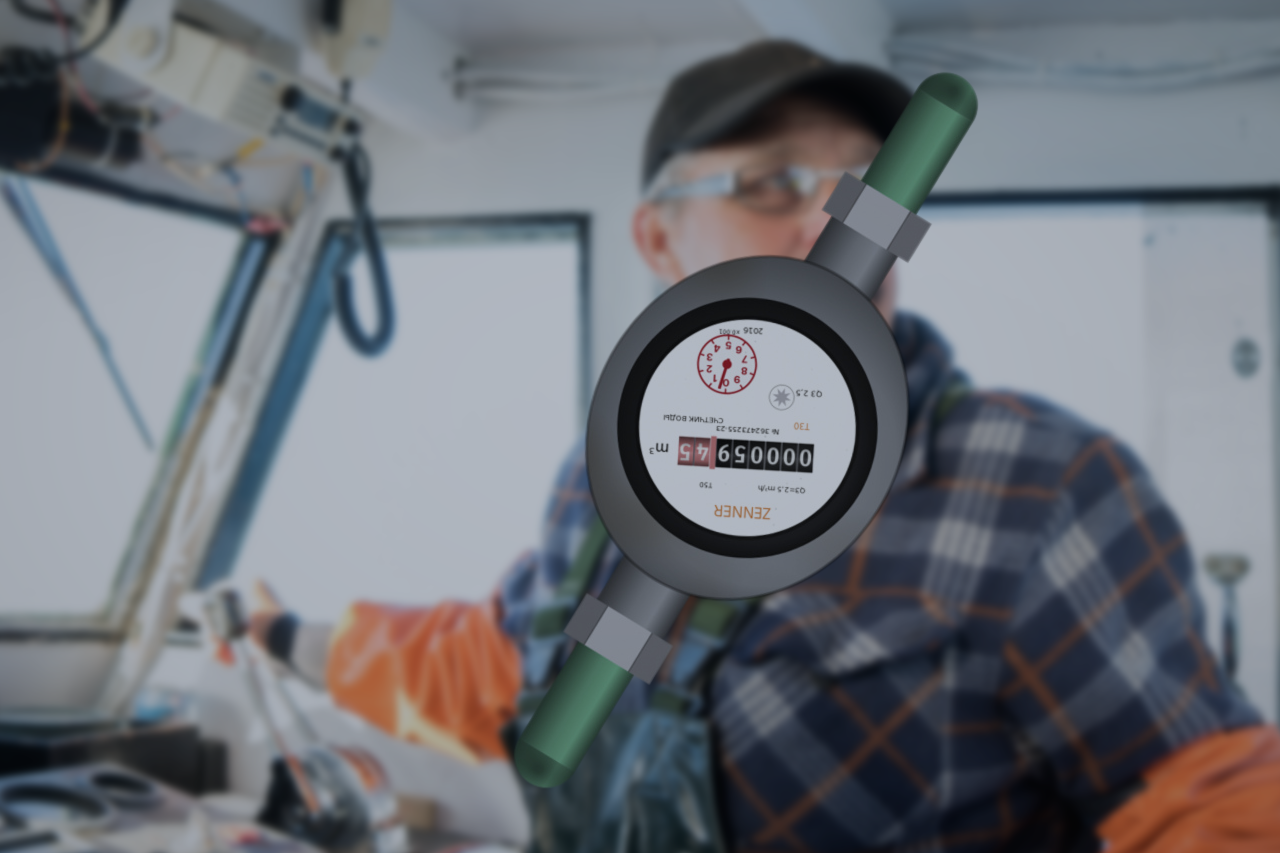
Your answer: 59.450 m³
